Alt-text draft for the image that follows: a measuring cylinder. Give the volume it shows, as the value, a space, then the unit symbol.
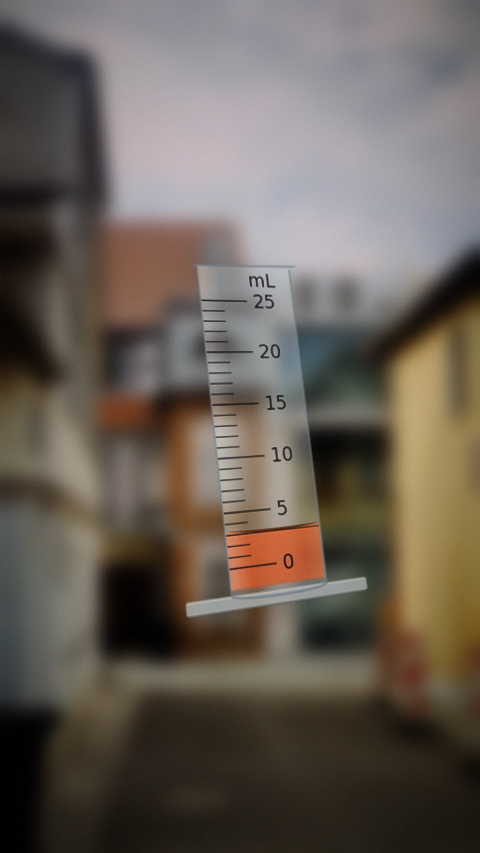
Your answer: 3 mL
